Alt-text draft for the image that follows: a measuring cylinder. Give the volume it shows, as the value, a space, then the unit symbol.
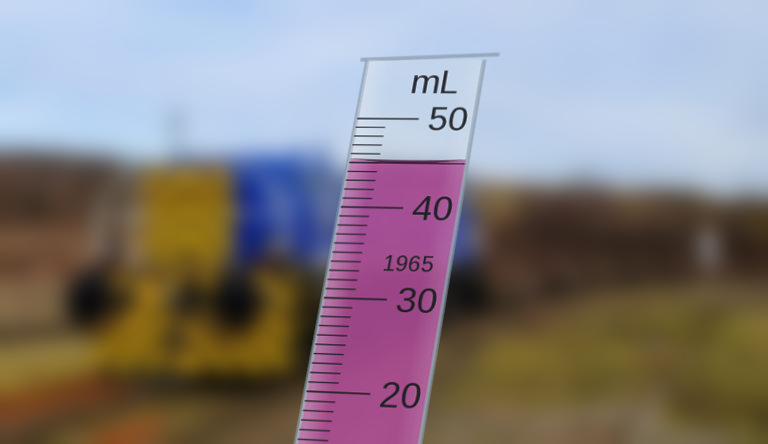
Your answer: 45 mL
